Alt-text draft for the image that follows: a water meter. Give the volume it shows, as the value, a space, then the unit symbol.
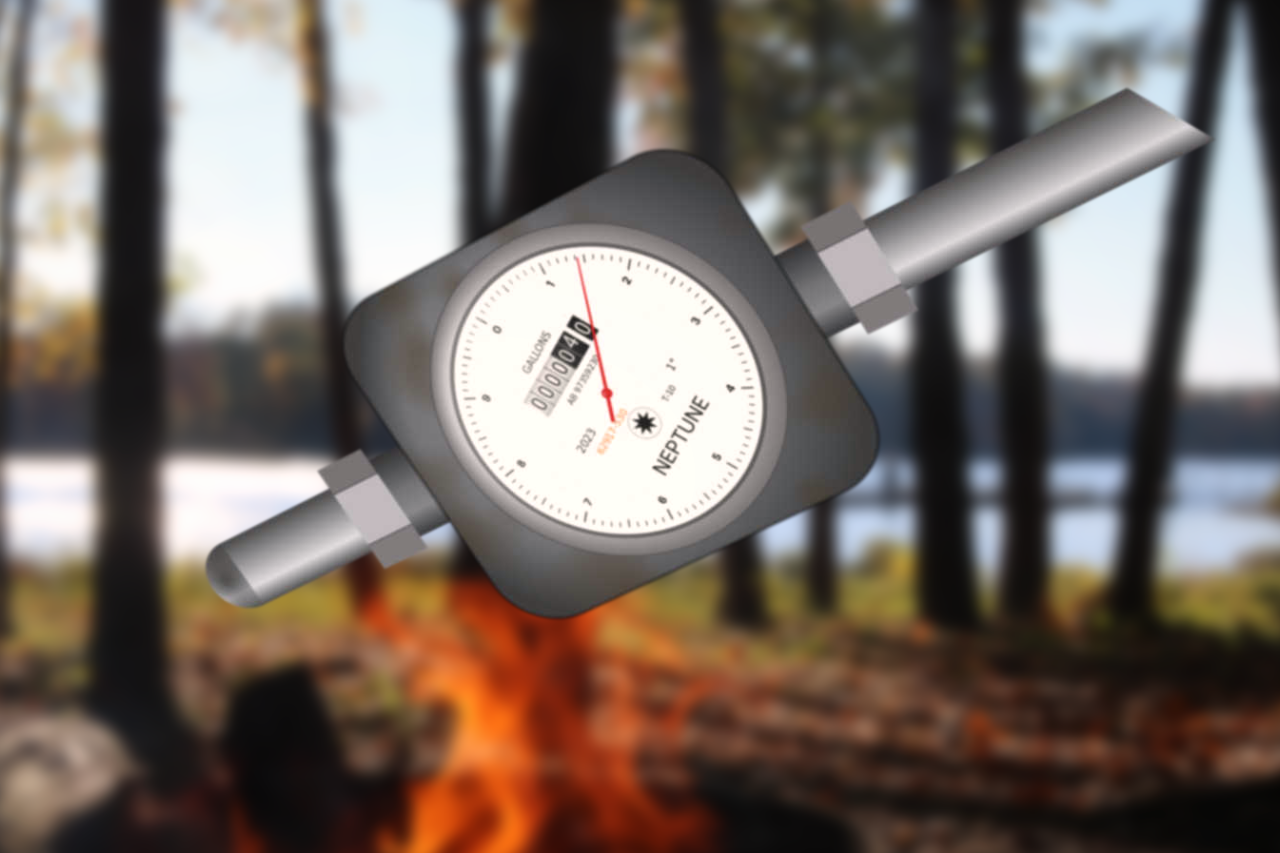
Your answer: 41.4 gal
